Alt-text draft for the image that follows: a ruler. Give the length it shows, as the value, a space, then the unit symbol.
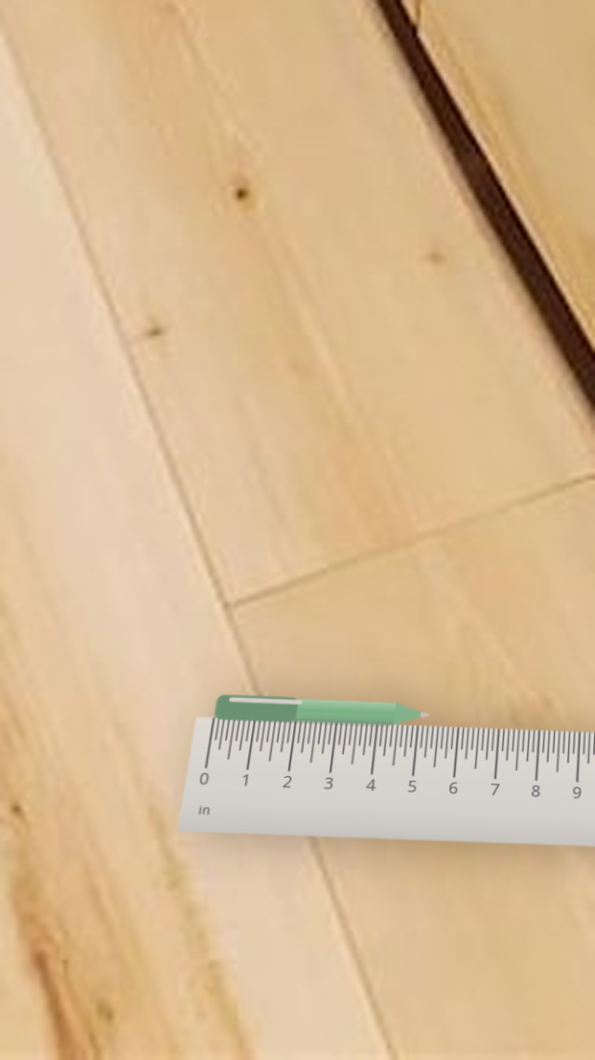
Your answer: 5.25 in
